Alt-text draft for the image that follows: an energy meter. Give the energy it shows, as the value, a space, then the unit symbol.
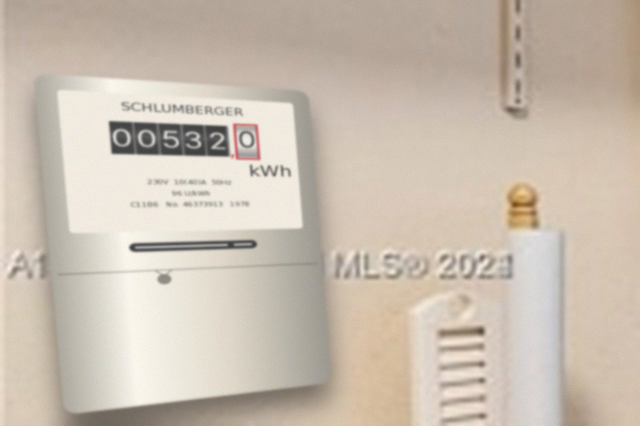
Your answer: 532.0 kWh
